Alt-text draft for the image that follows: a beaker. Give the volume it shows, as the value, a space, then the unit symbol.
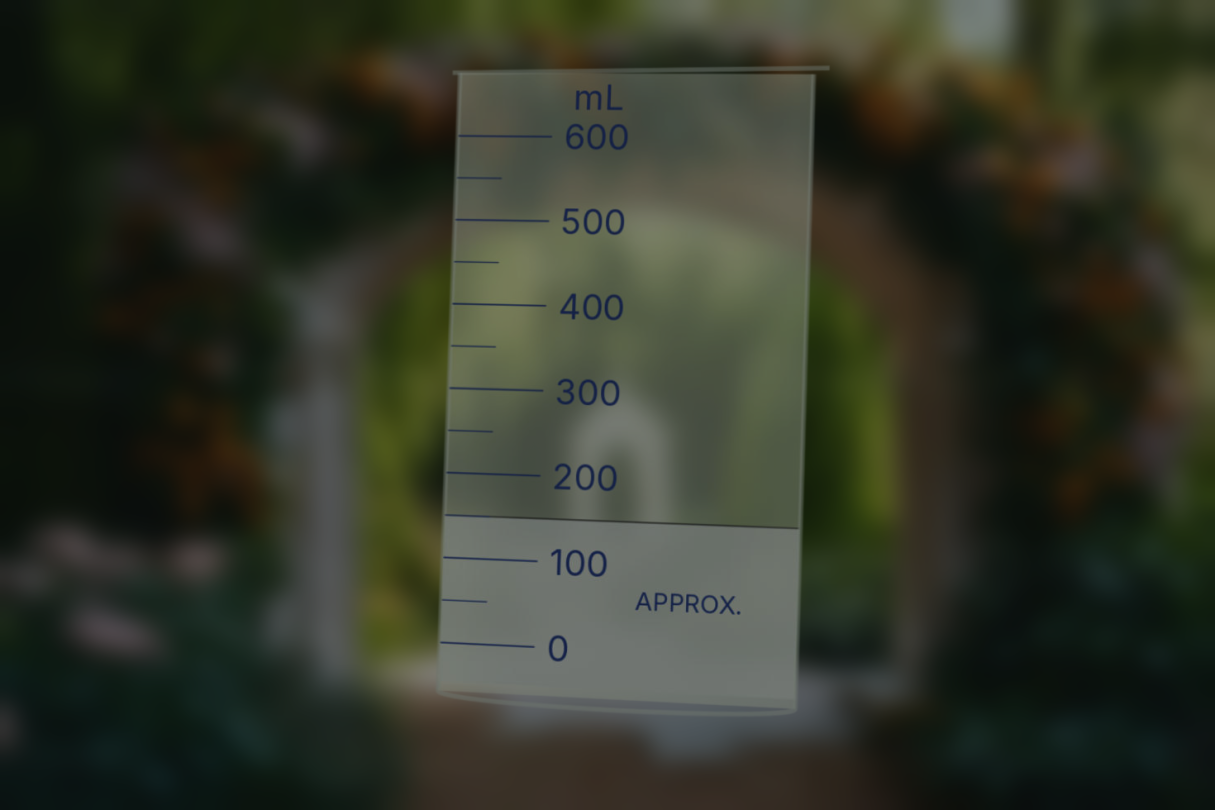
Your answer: 150 mL
